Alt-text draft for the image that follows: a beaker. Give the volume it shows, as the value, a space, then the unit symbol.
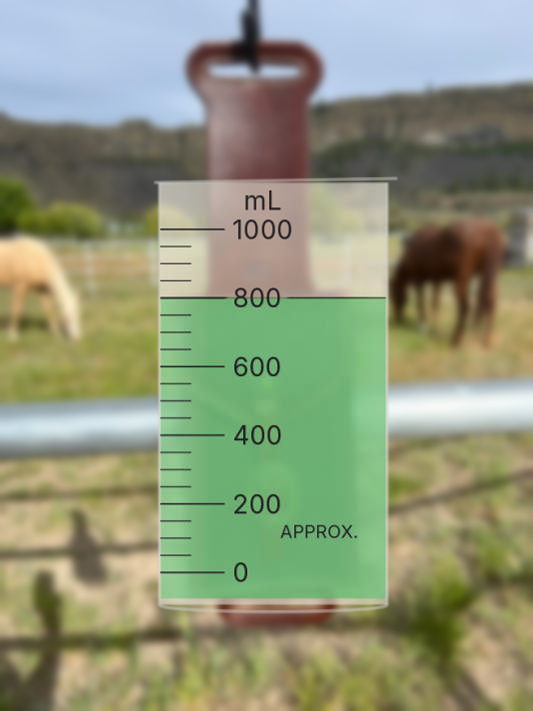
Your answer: 800 mL
